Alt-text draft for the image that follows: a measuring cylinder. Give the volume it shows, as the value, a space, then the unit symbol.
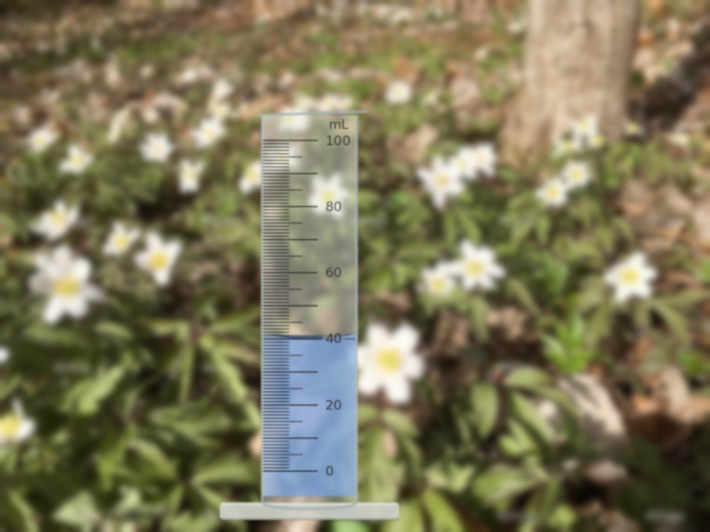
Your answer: 40 mL
